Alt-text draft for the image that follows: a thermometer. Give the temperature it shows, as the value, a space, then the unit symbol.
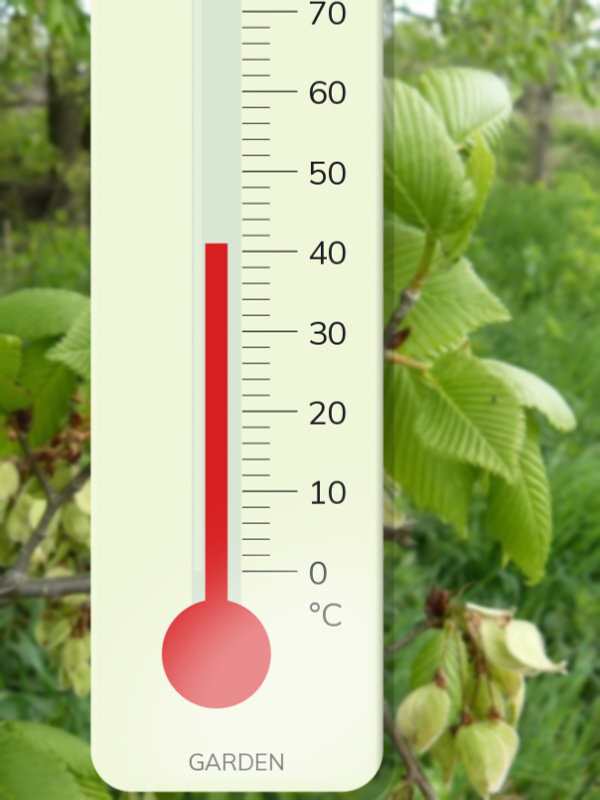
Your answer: 41 °C
